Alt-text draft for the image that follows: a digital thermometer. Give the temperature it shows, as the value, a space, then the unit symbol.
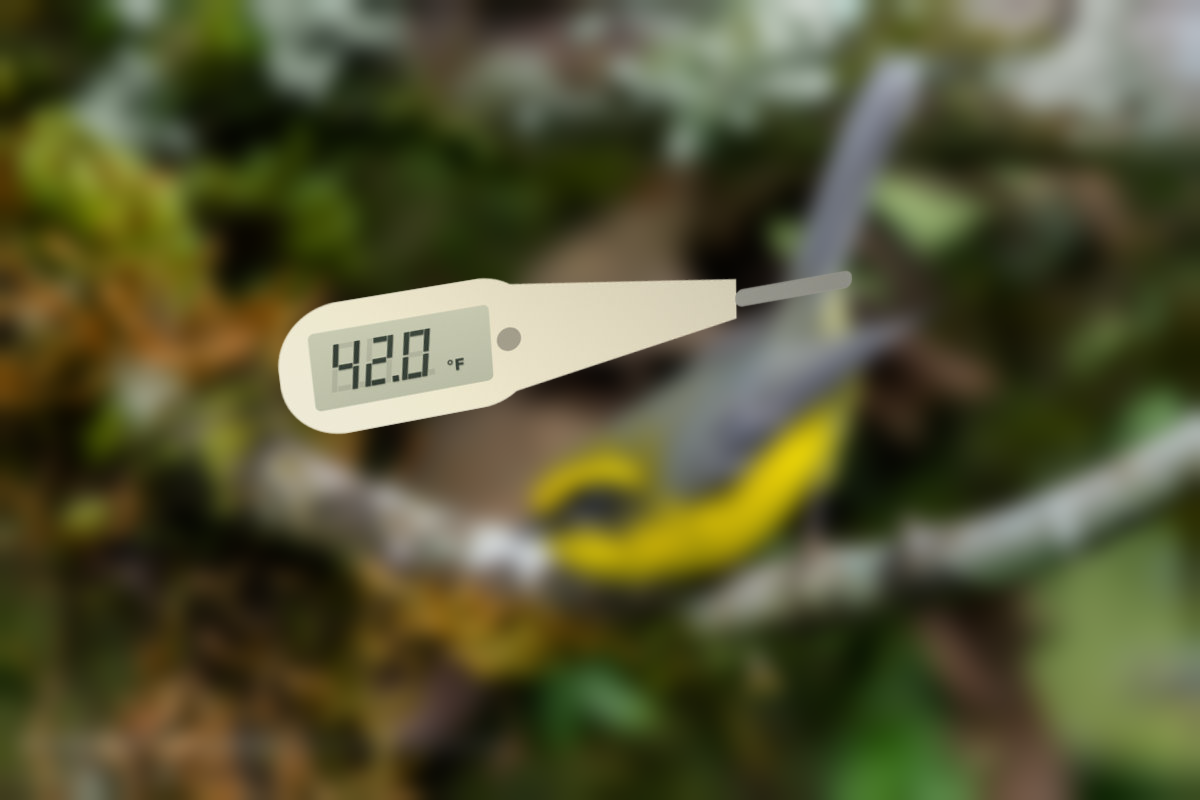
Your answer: 42.0 °F
